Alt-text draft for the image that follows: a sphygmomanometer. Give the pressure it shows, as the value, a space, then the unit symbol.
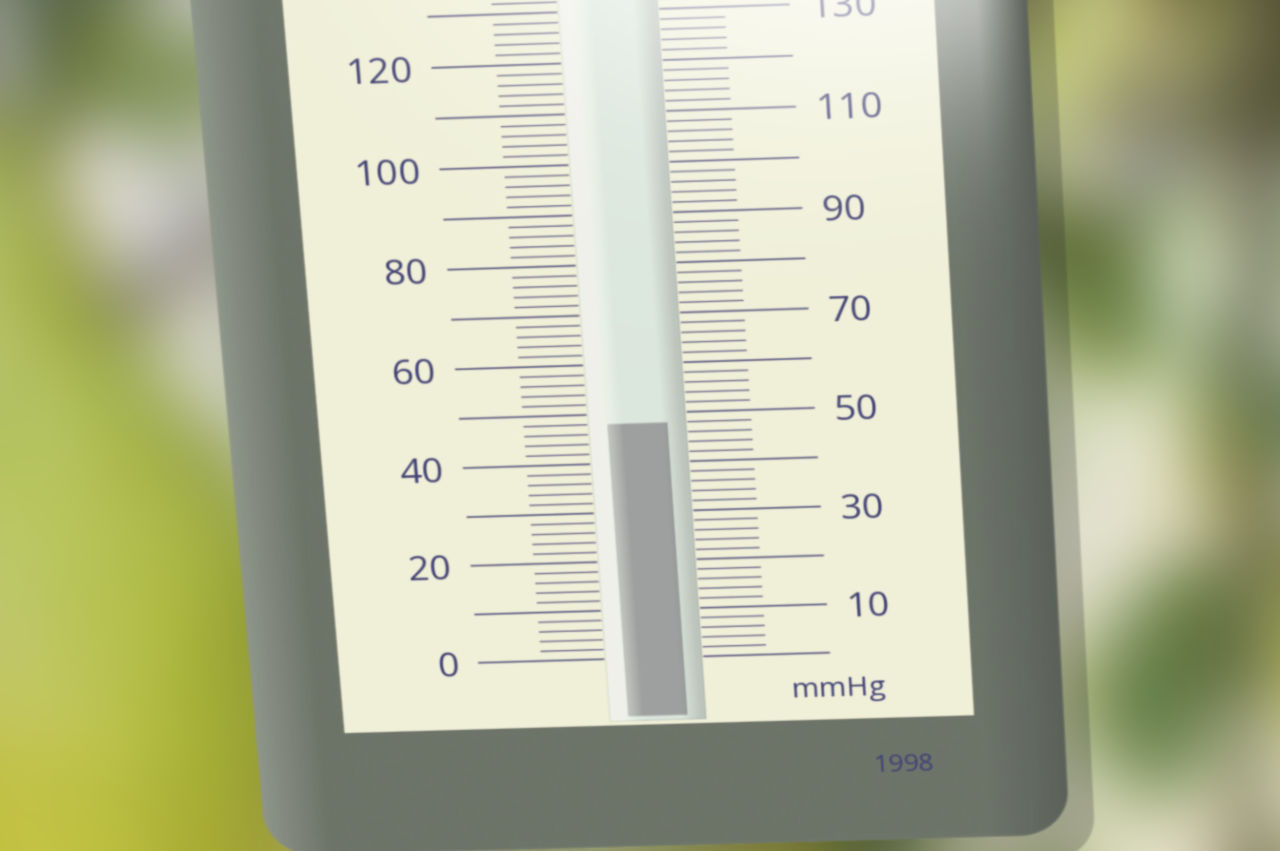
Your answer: 48 mmHg
